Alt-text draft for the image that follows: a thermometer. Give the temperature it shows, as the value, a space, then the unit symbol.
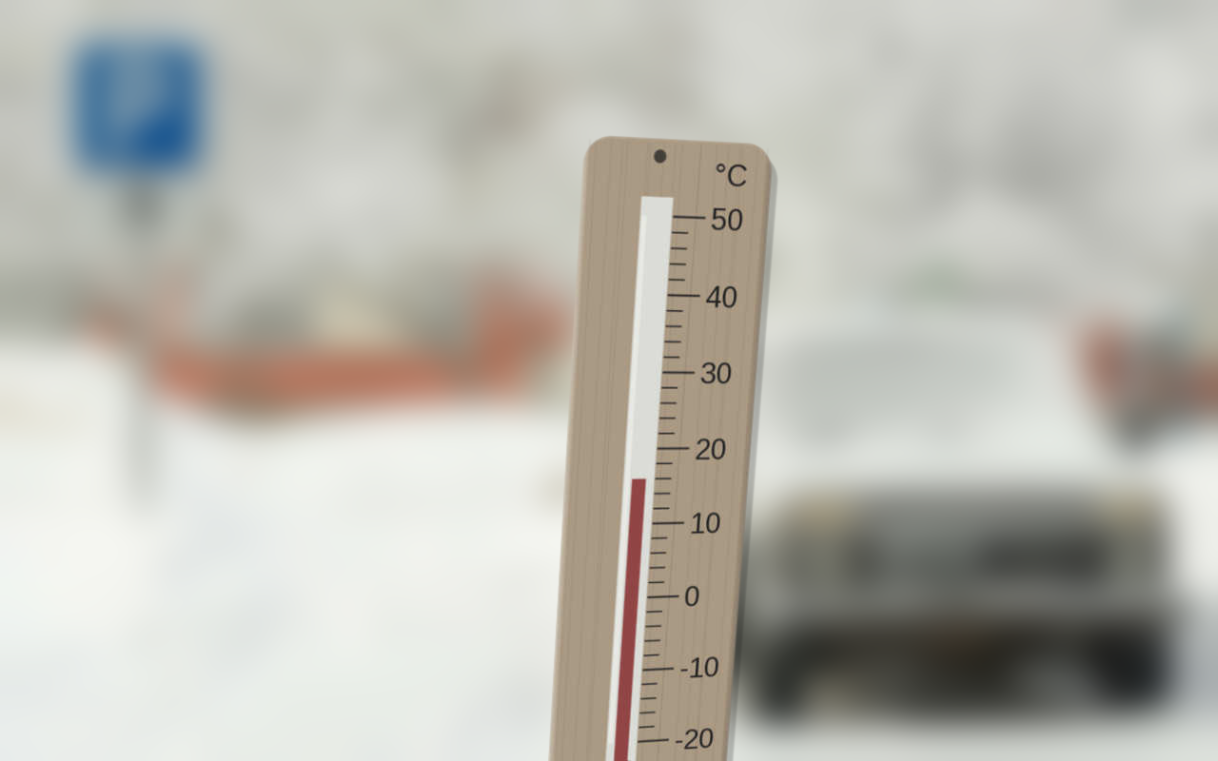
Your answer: 16 °C
